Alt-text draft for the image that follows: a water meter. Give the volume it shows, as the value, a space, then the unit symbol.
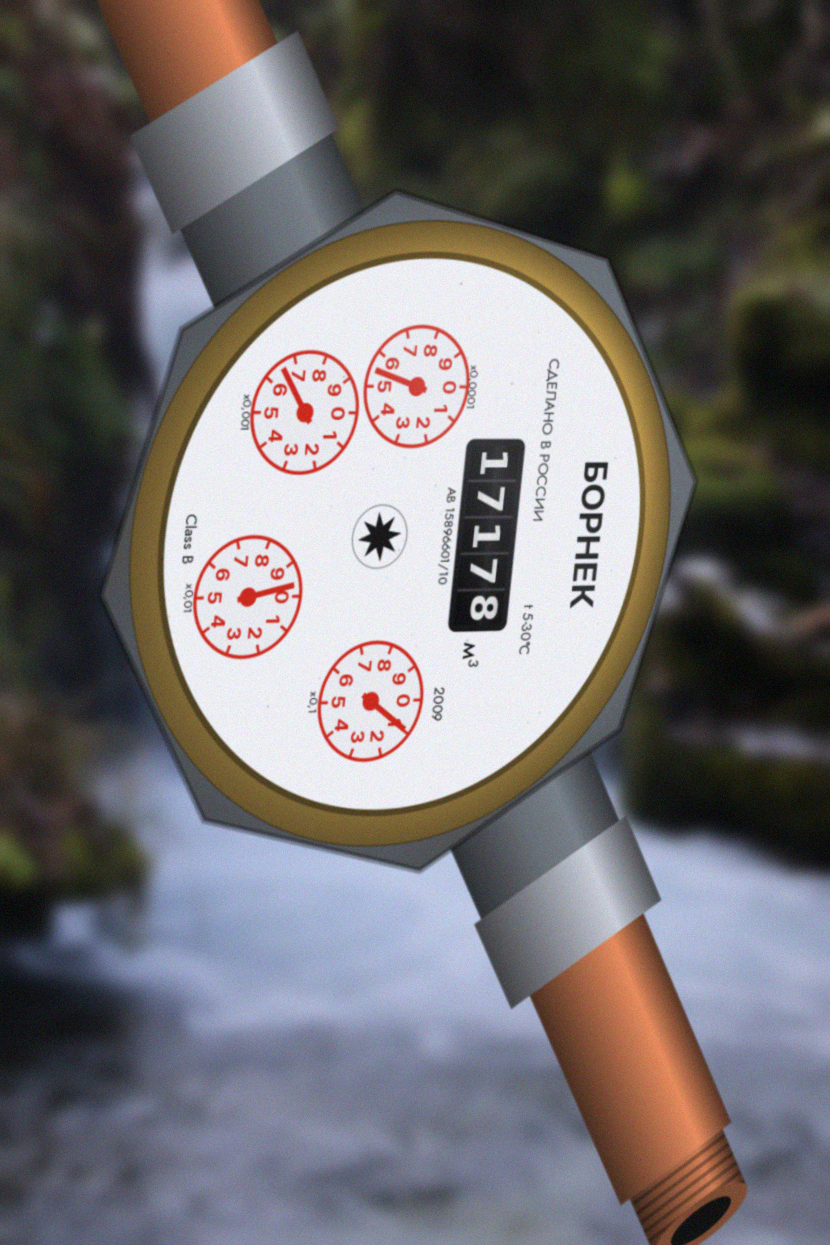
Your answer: 17178.0965 m³
